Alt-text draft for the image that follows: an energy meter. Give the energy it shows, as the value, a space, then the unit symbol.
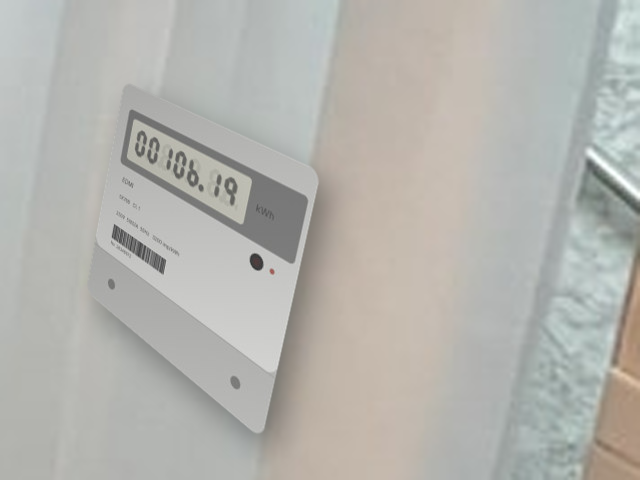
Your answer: 106.19 kWh
